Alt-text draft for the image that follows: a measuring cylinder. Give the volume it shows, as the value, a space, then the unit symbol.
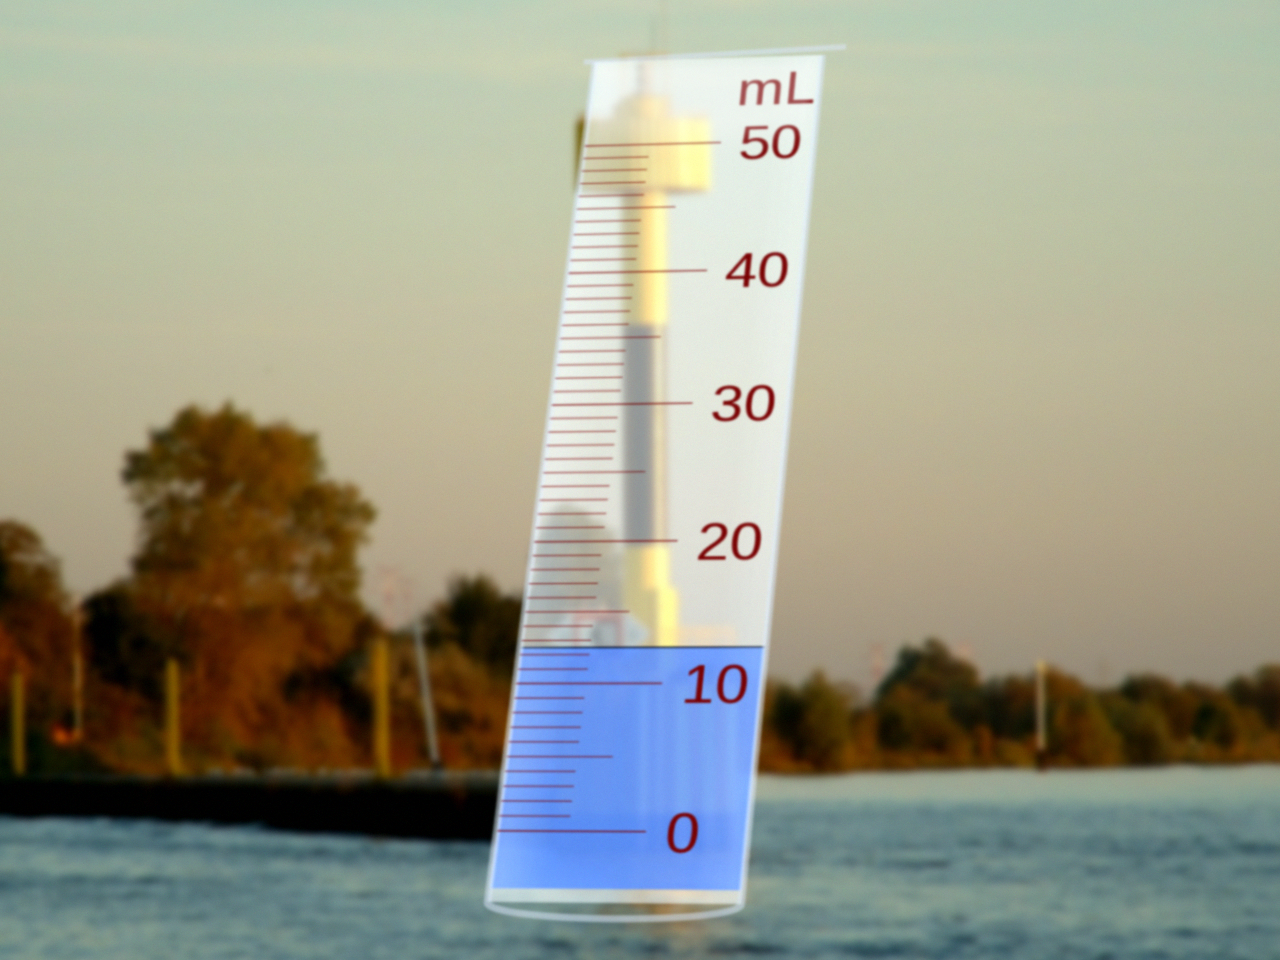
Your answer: 12.5 mL
